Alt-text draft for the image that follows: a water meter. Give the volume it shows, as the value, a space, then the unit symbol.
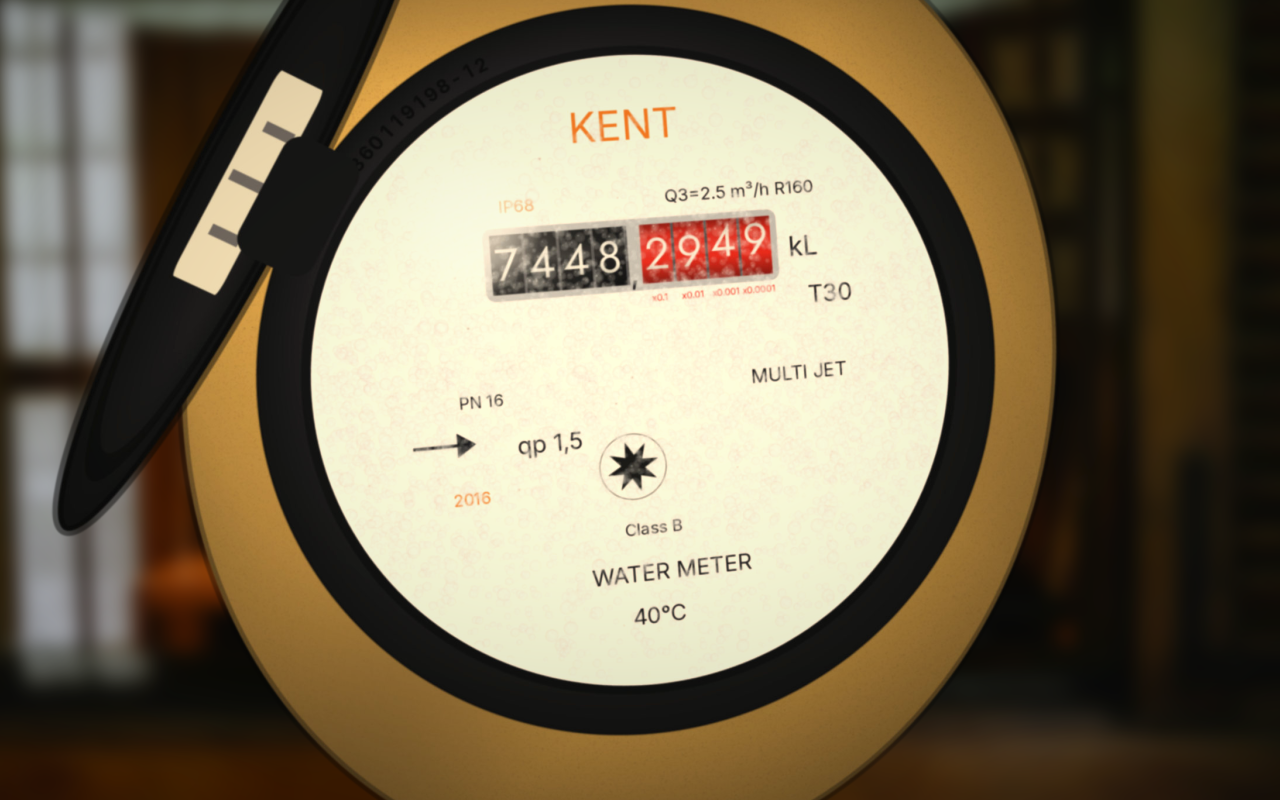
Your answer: 7448.2949 kL
